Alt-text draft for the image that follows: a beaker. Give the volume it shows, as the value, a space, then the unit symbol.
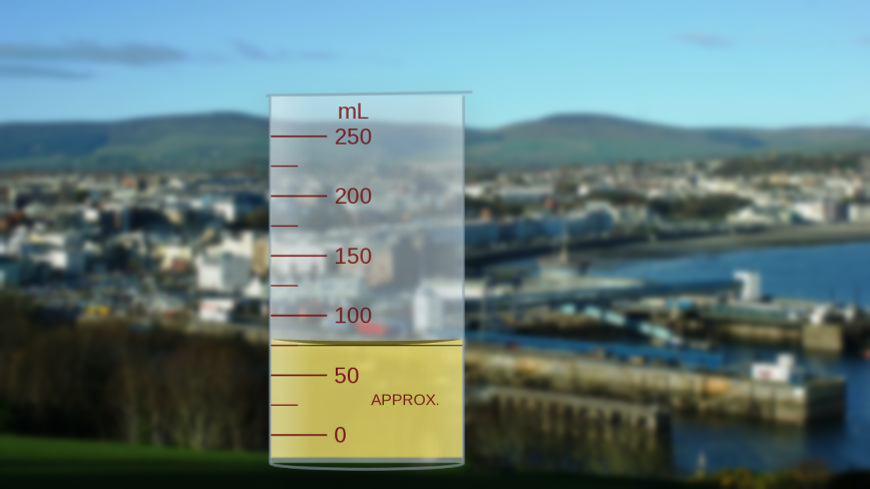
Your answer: 75 mL
